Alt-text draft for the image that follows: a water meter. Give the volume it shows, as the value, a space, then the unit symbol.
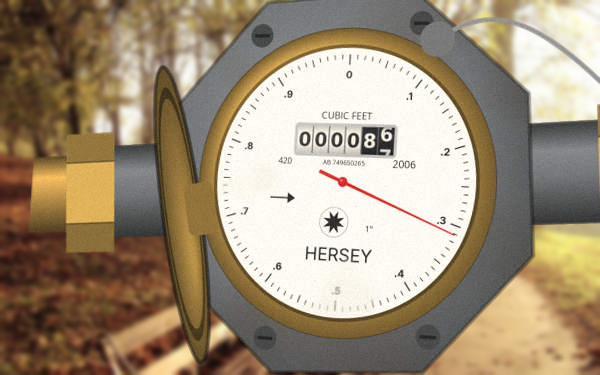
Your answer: 86.31 ft³
